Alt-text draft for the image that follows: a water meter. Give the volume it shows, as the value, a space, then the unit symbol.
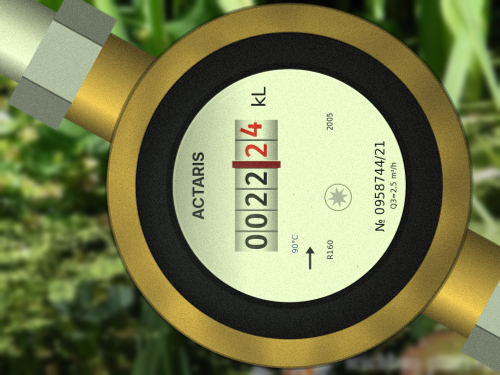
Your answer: 22.24 kL
